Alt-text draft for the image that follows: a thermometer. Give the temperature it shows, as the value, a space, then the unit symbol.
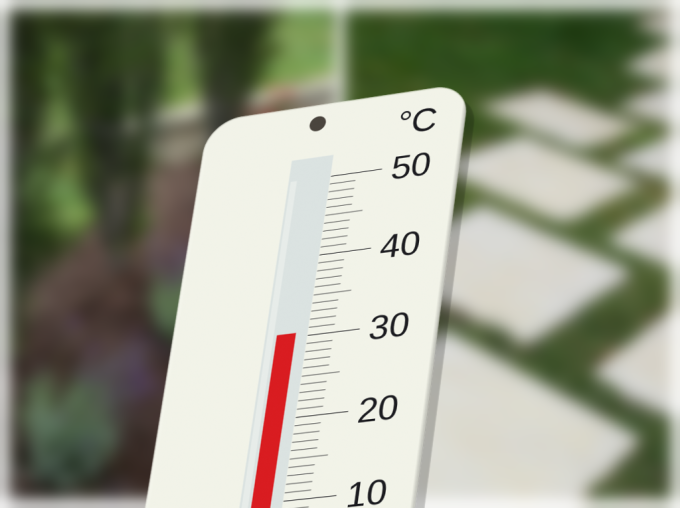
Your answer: 30.5 °C
